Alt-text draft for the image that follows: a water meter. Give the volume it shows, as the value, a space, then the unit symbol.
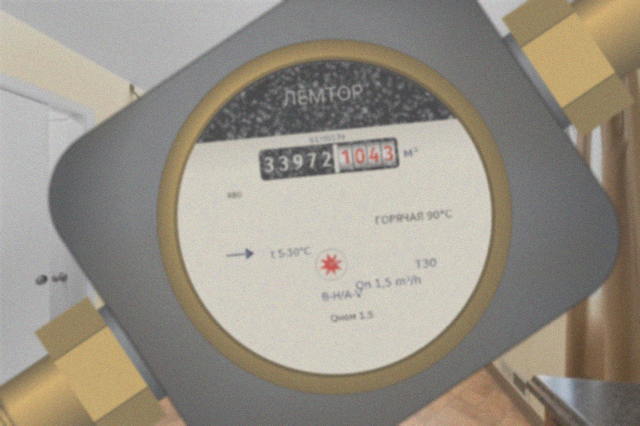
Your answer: 33972.1043 m³
